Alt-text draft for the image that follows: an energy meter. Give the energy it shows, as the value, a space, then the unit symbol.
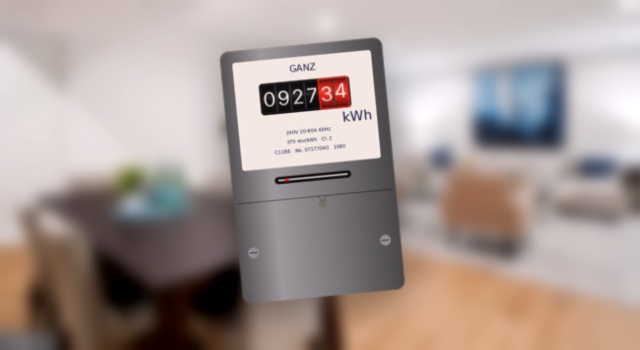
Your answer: 927.34 kWh
